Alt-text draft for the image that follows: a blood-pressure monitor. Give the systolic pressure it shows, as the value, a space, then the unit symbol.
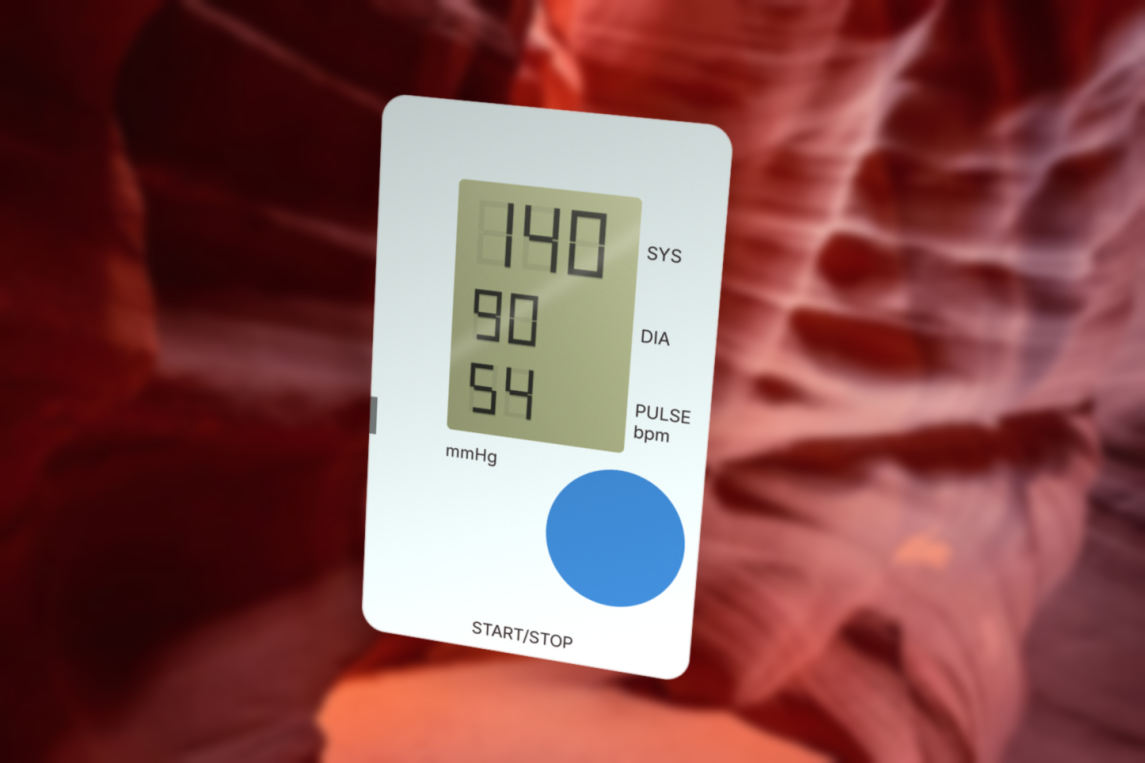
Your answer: 140 mmHg
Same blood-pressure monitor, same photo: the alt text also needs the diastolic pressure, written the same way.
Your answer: 90 mmHg
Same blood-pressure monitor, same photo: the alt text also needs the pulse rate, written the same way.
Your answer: 54 bpm
